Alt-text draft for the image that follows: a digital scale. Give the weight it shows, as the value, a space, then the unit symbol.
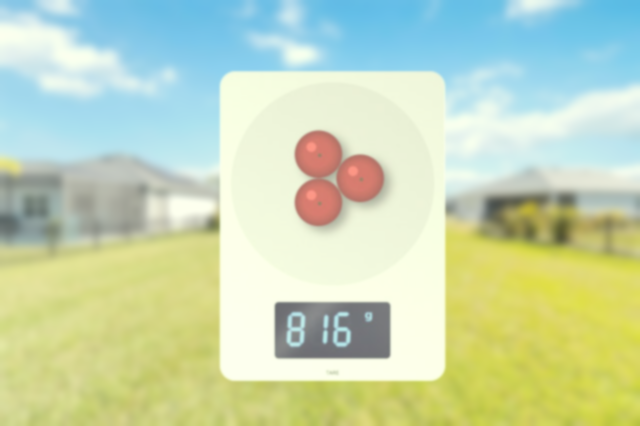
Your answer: 816 g
